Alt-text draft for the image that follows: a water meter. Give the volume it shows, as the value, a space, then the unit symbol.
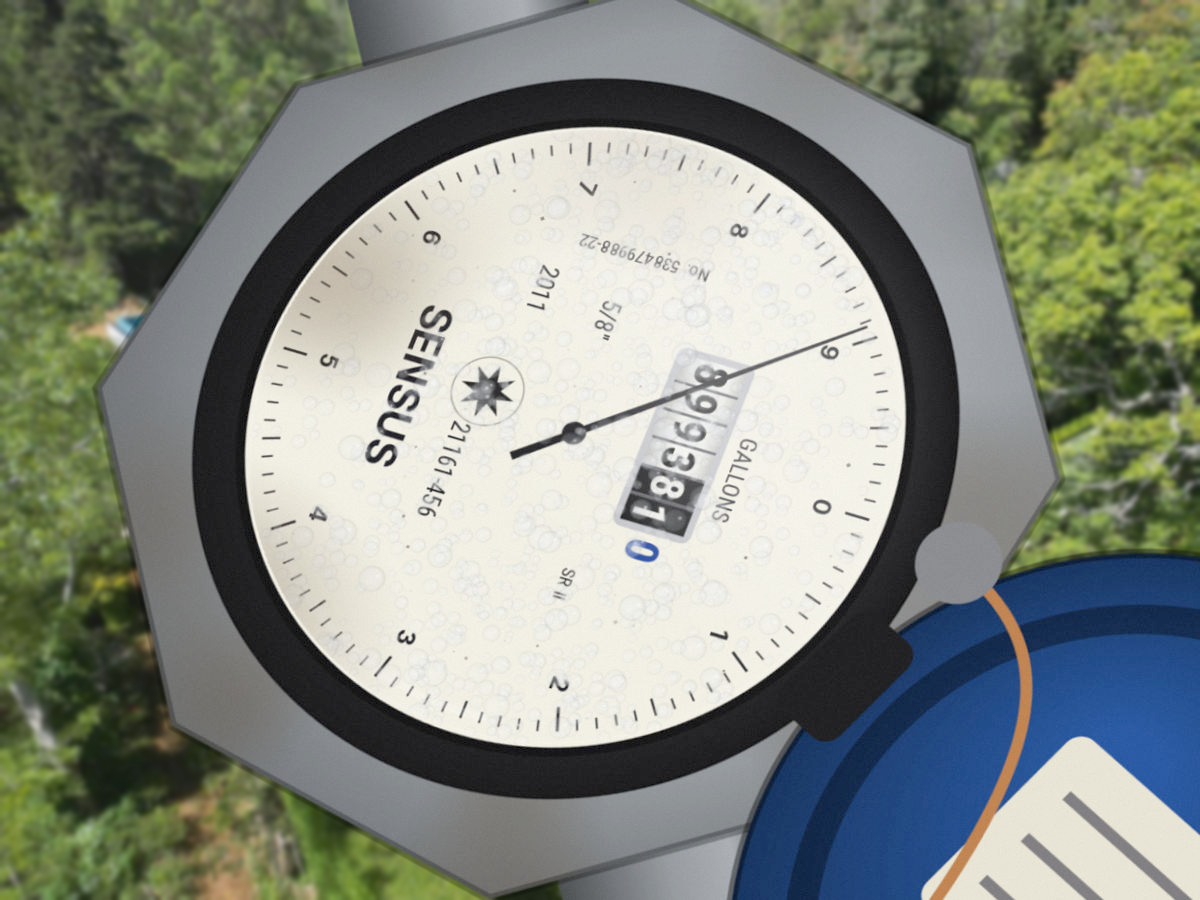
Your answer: 8993808.9 gal
